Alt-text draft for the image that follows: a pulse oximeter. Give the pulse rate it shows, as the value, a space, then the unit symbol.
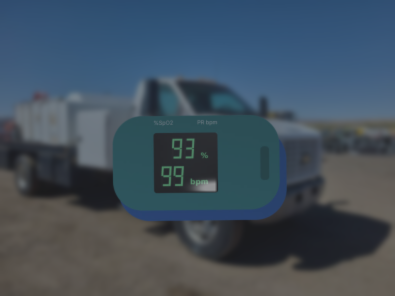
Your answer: 99 bpm
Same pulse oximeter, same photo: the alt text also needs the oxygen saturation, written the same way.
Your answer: 93 %
